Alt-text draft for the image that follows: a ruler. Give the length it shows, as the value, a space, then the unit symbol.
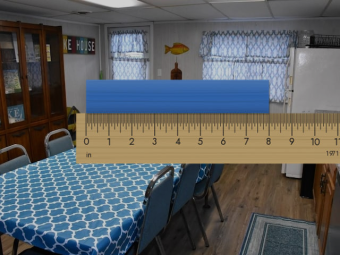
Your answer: 8 in
